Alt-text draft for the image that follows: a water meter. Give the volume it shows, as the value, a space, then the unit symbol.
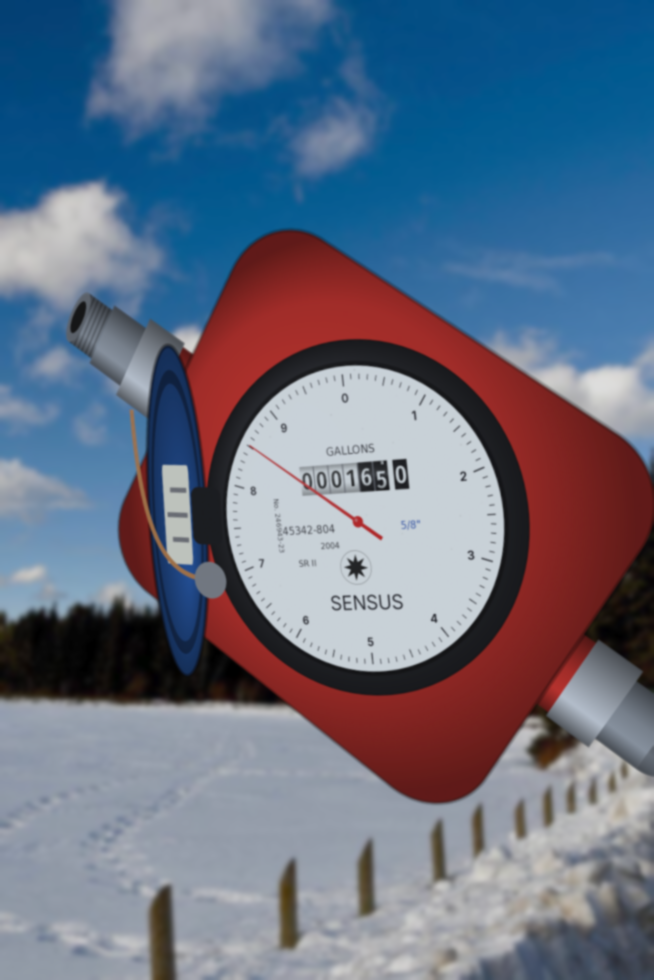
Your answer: 1648.5 gal
